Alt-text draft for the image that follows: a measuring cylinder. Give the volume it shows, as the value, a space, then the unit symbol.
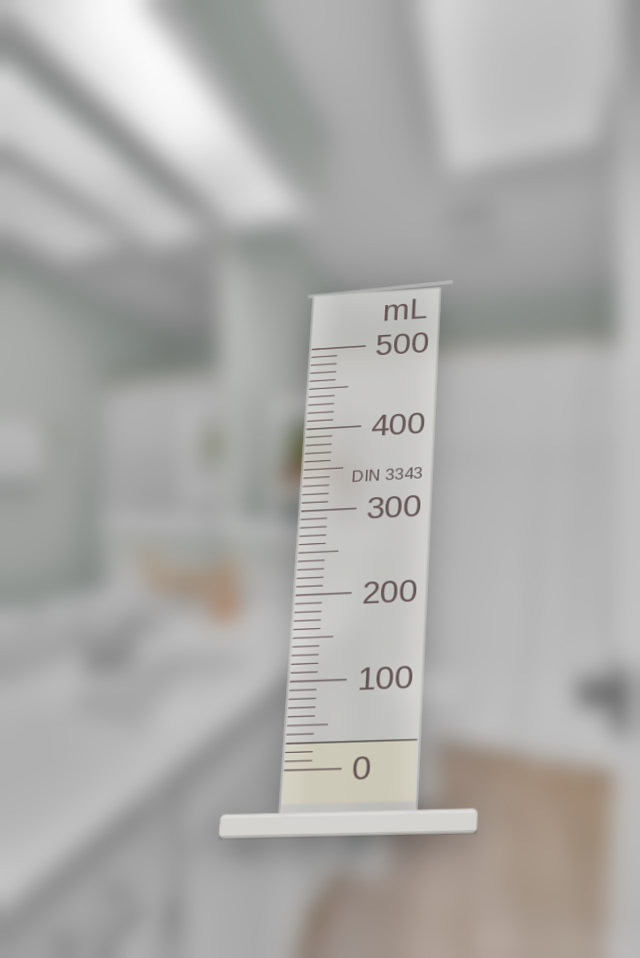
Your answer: 30 mL
